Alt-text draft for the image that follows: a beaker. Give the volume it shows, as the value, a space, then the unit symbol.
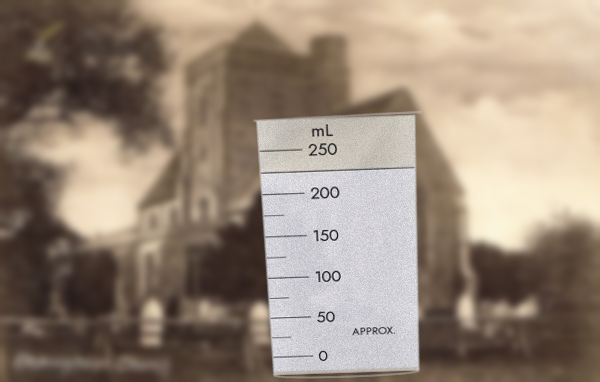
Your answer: 225 mL
